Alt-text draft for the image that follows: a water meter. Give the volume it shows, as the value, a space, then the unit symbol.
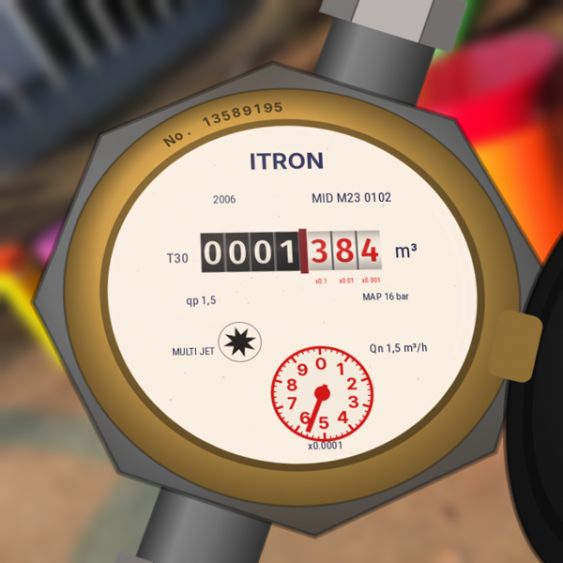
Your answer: 1.3845 m³
